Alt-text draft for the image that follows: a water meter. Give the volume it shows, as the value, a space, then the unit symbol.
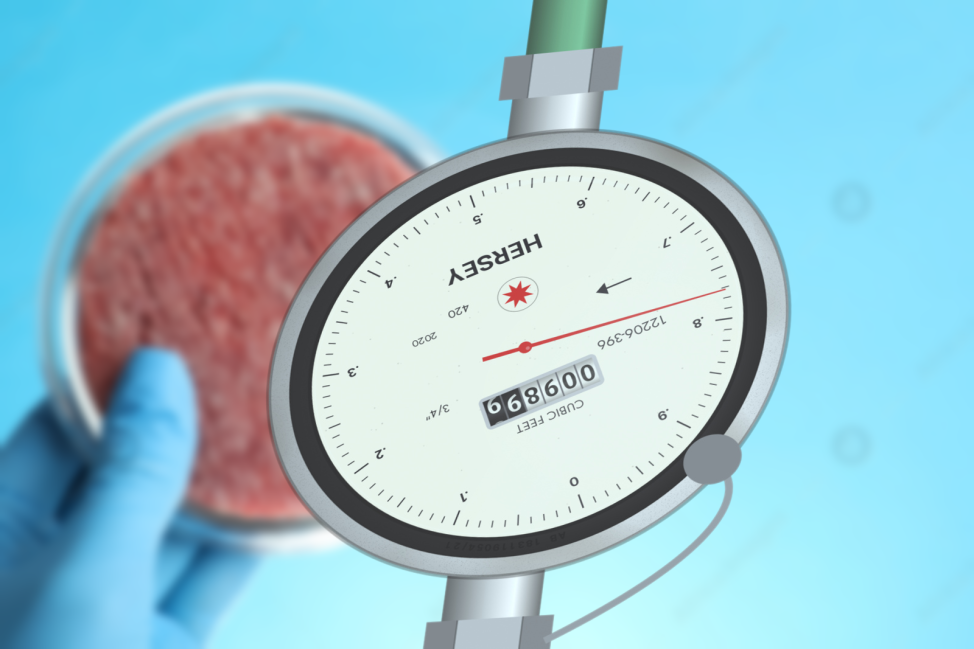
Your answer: 9898.77 ft³
